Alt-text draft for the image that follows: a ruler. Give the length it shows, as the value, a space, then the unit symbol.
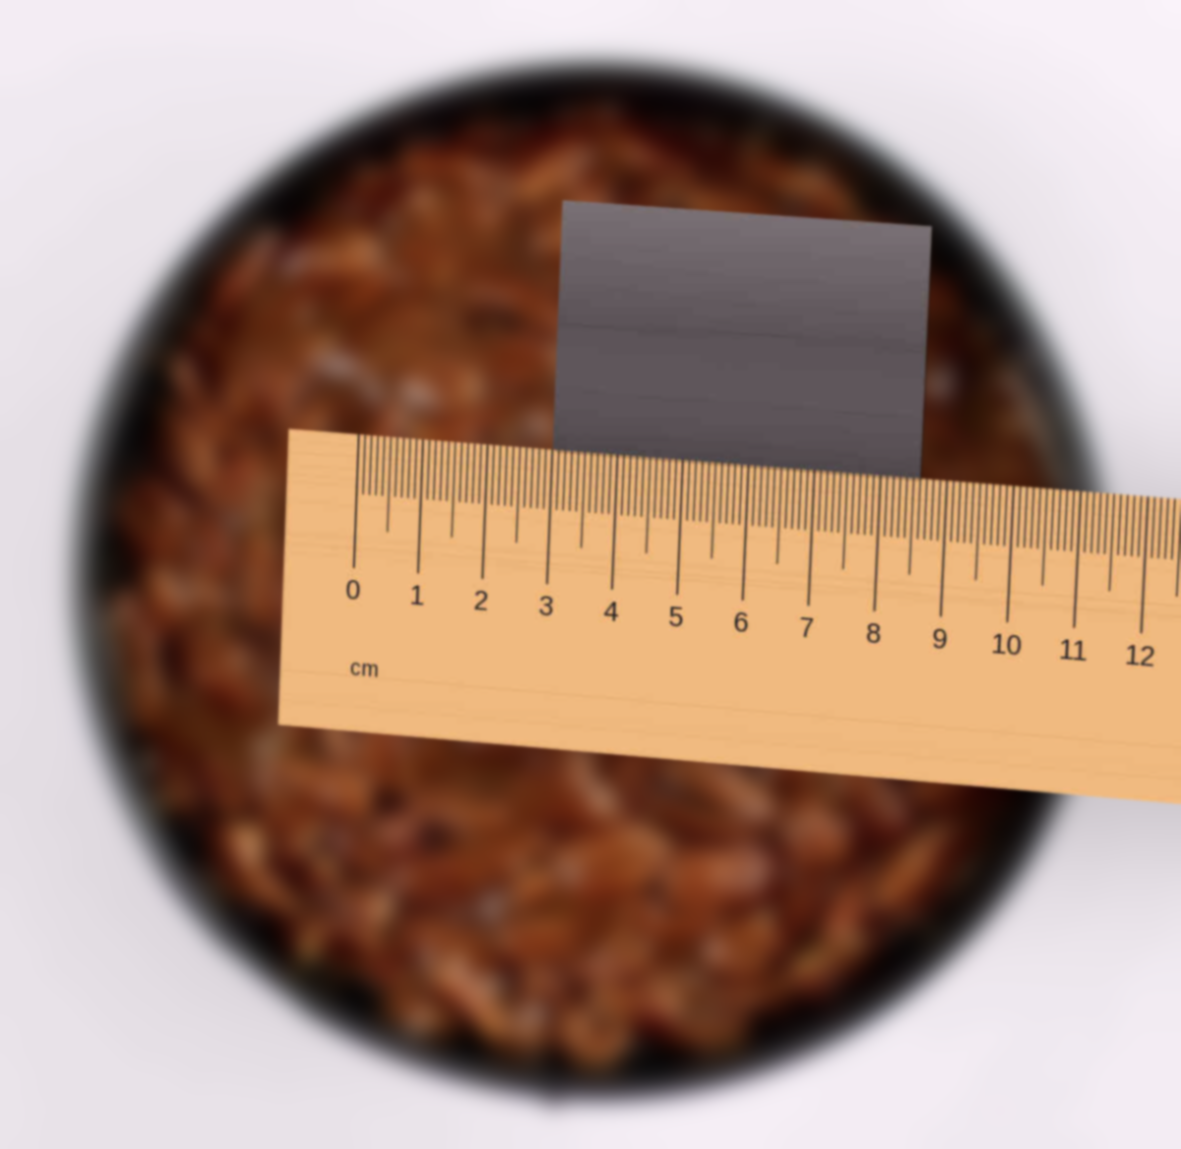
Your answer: 5.6 cm
